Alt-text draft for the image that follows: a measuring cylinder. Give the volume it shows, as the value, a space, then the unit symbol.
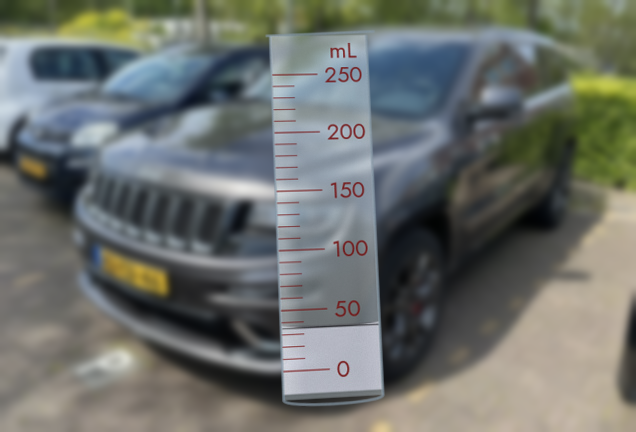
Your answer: 35 mL
